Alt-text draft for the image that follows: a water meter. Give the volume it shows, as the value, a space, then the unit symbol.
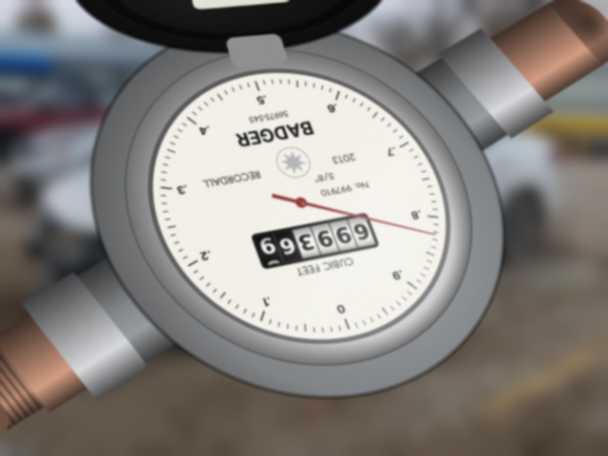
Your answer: 699368.82 ft³
